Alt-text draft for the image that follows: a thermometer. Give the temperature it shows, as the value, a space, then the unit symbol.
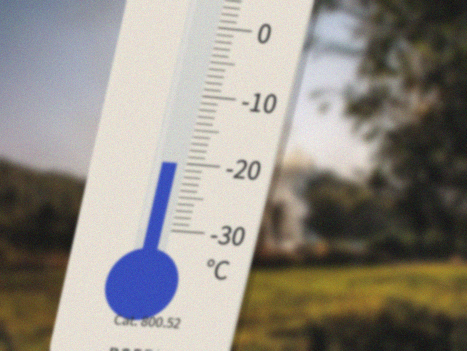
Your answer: -20 °C
